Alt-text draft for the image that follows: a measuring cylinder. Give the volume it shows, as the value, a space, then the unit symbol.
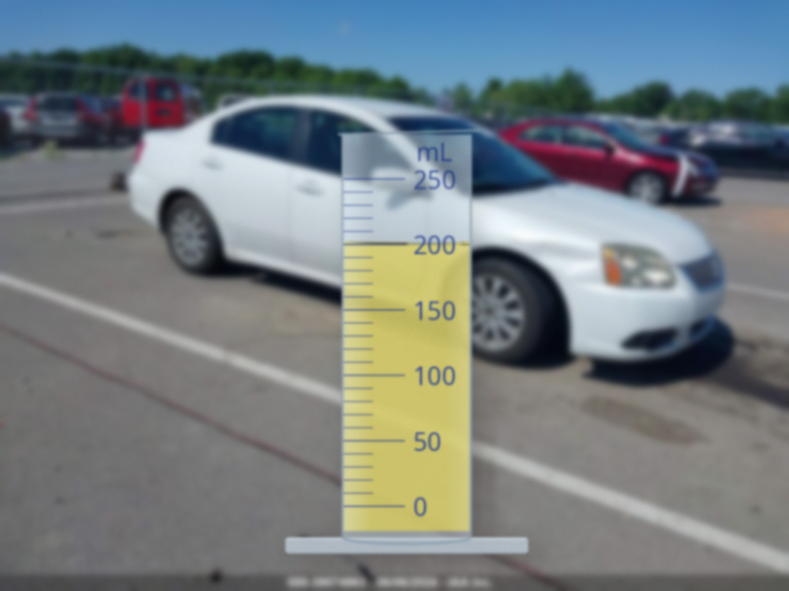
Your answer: 200 mL
